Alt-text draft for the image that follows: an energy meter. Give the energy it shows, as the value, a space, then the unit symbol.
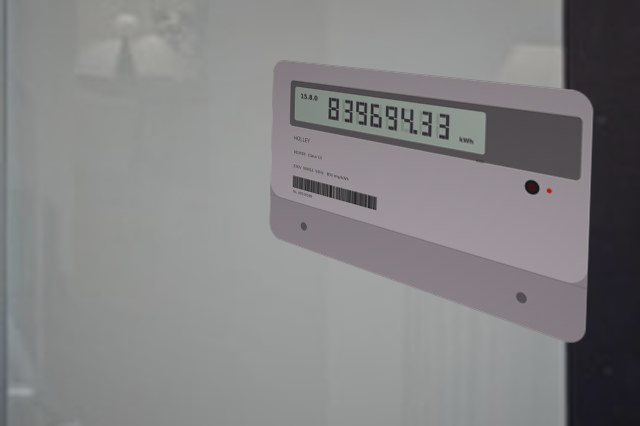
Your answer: 839694.33 kWh
